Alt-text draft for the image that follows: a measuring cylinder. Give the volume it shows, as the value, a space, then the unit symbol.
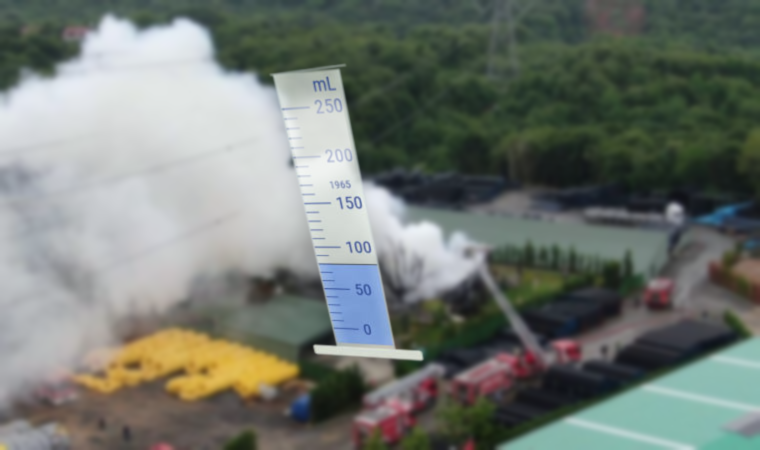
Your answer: 80 mL
